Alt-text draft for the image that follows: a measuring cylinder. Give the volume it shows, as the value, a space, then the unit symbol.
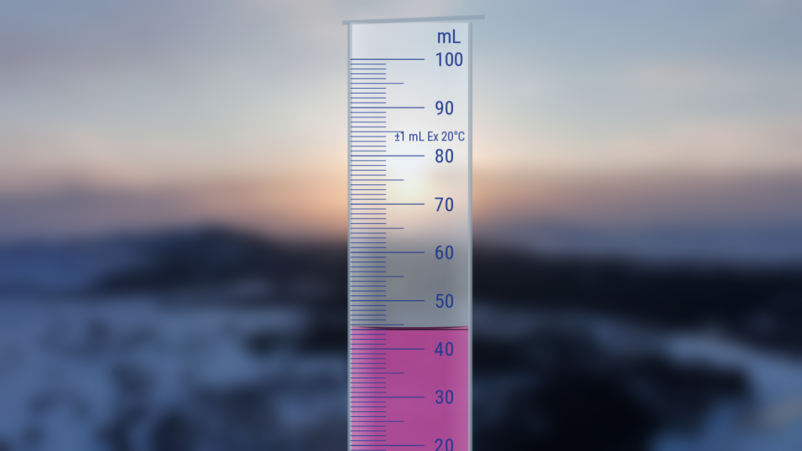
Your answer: 44 mL
